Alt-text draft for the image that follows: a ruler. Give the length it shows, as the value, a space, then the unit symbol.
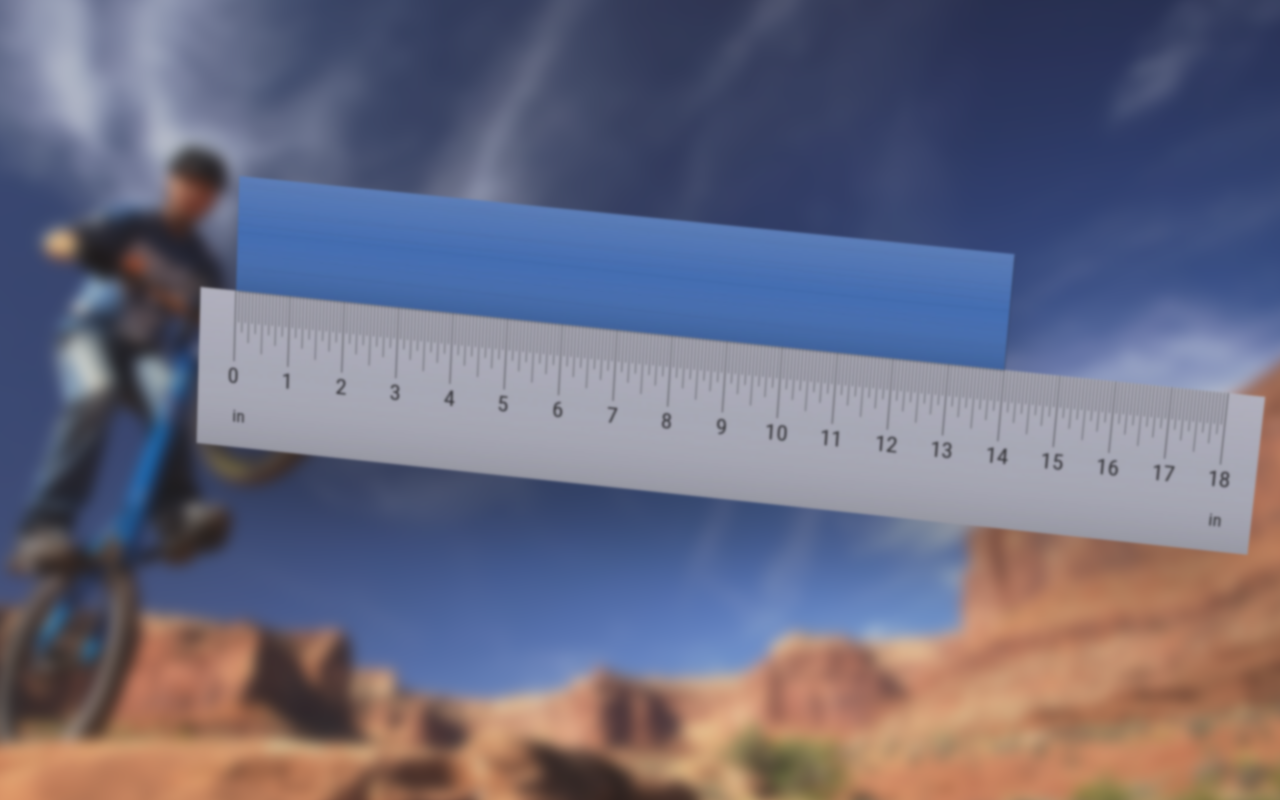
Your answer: 14 in
